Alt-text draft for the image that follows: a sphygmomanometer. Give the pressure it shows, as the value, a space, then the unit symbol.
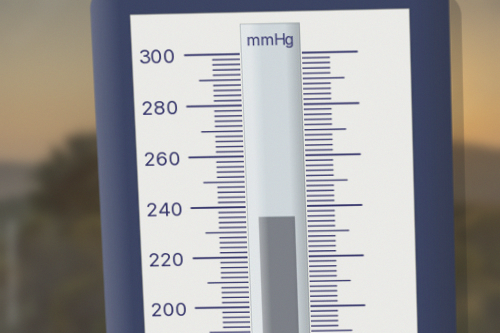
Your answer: 236 mmHg
